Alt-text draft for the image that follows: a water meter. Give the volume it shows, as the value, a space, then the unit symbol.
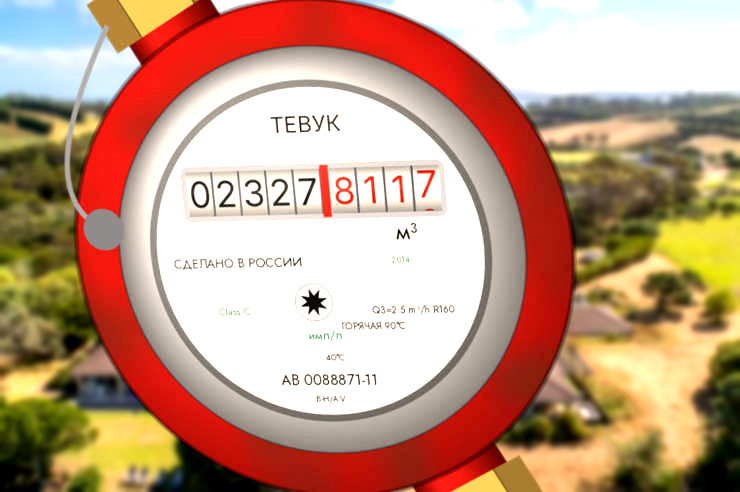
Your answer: 2327.8117 m³
